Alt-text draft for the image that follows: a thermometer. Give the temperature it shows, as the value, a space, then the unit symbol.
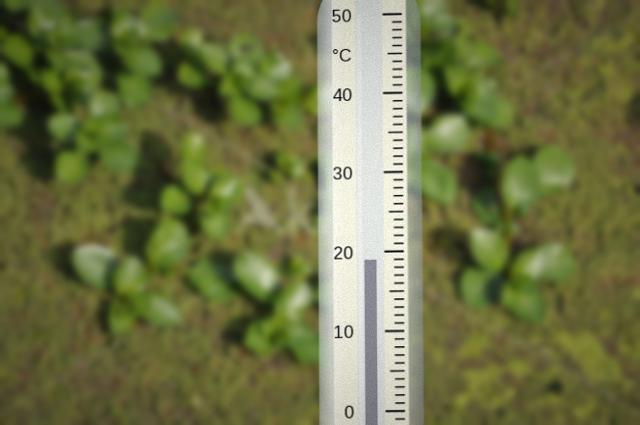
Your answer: 19 °C
